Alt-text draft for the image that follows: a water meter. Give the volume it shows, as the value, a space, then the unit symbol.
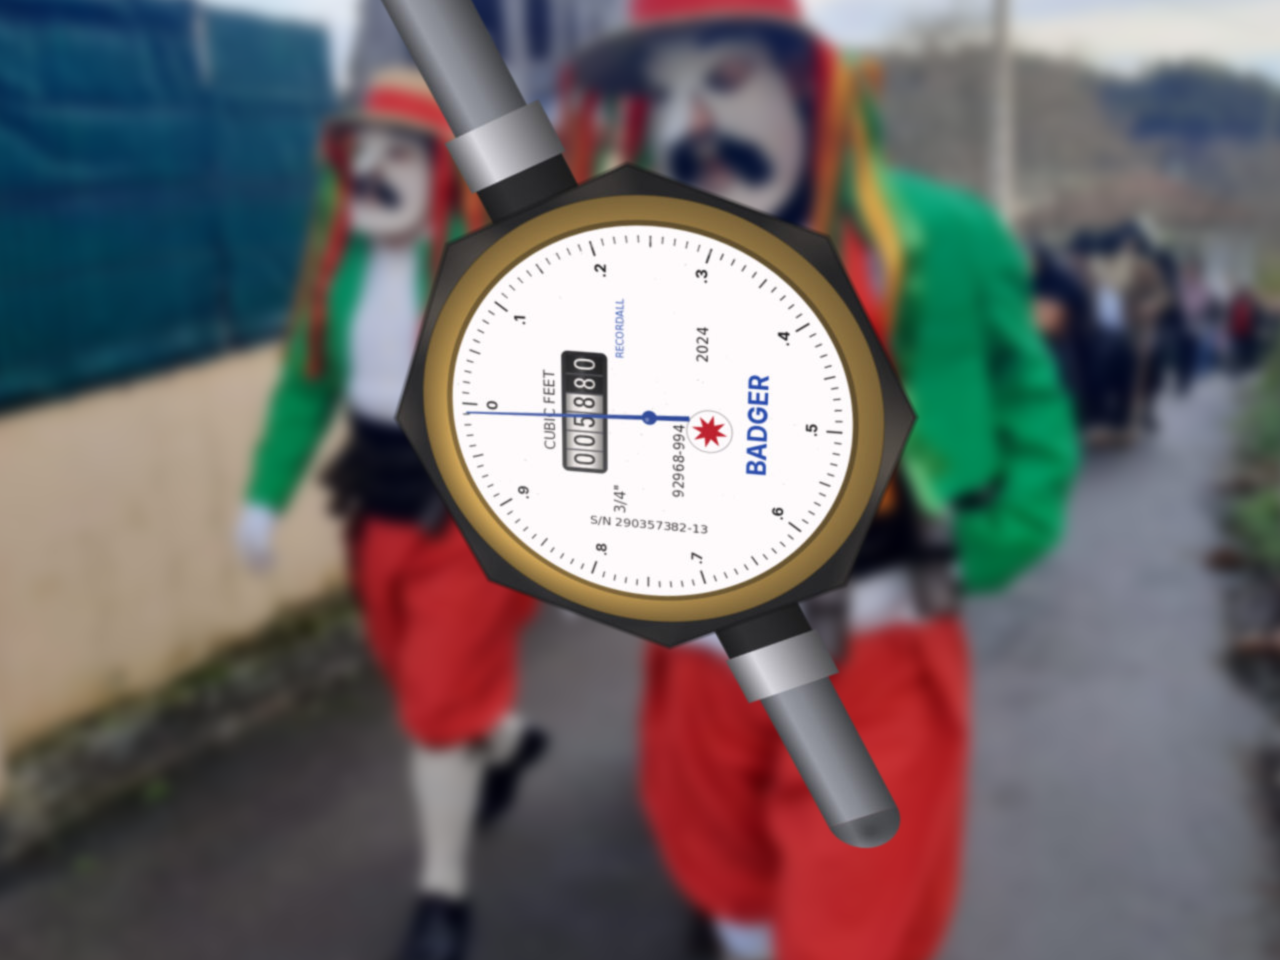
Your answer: 5879.99 ft³
